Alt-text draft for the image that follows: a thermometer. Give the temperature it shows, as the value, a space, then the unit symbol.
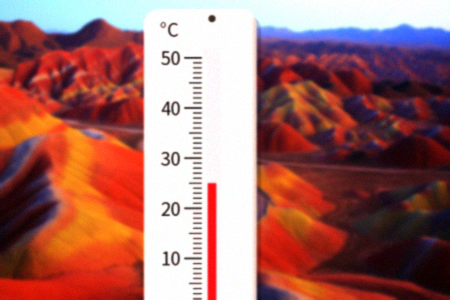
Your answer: 25 °C
